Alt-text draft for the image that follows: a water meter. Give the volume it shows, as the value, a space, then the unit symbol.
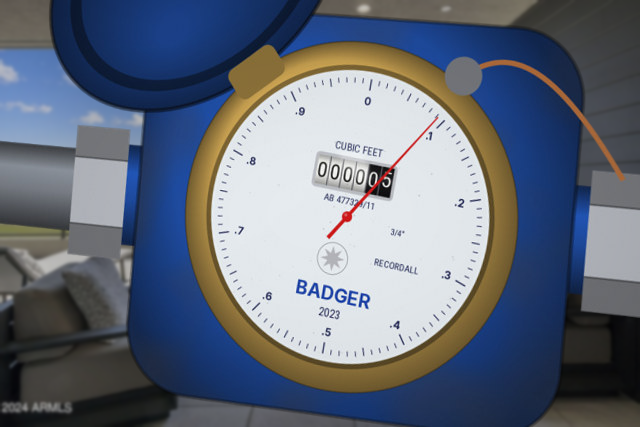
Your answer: 5.09 ft³
